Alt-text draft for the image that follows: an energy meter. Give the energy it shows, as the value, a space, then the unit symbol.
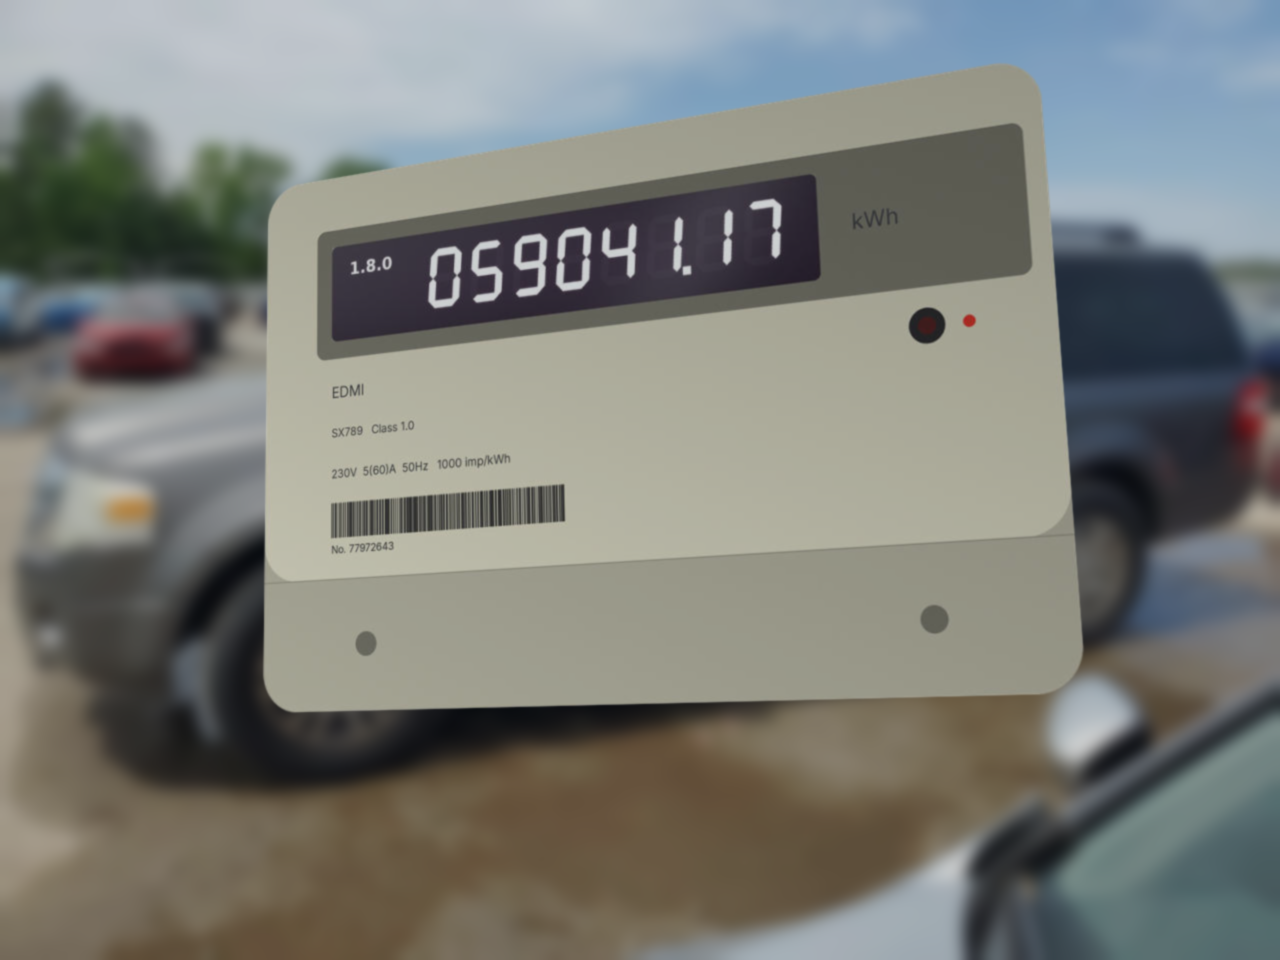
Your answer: 59041.17 kWh
